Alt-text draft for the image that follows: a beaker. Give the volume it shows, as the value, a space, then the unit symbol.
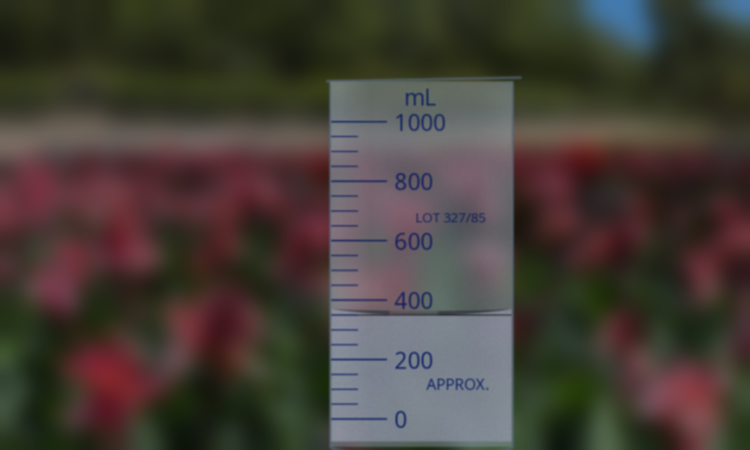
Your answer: 350 mL
